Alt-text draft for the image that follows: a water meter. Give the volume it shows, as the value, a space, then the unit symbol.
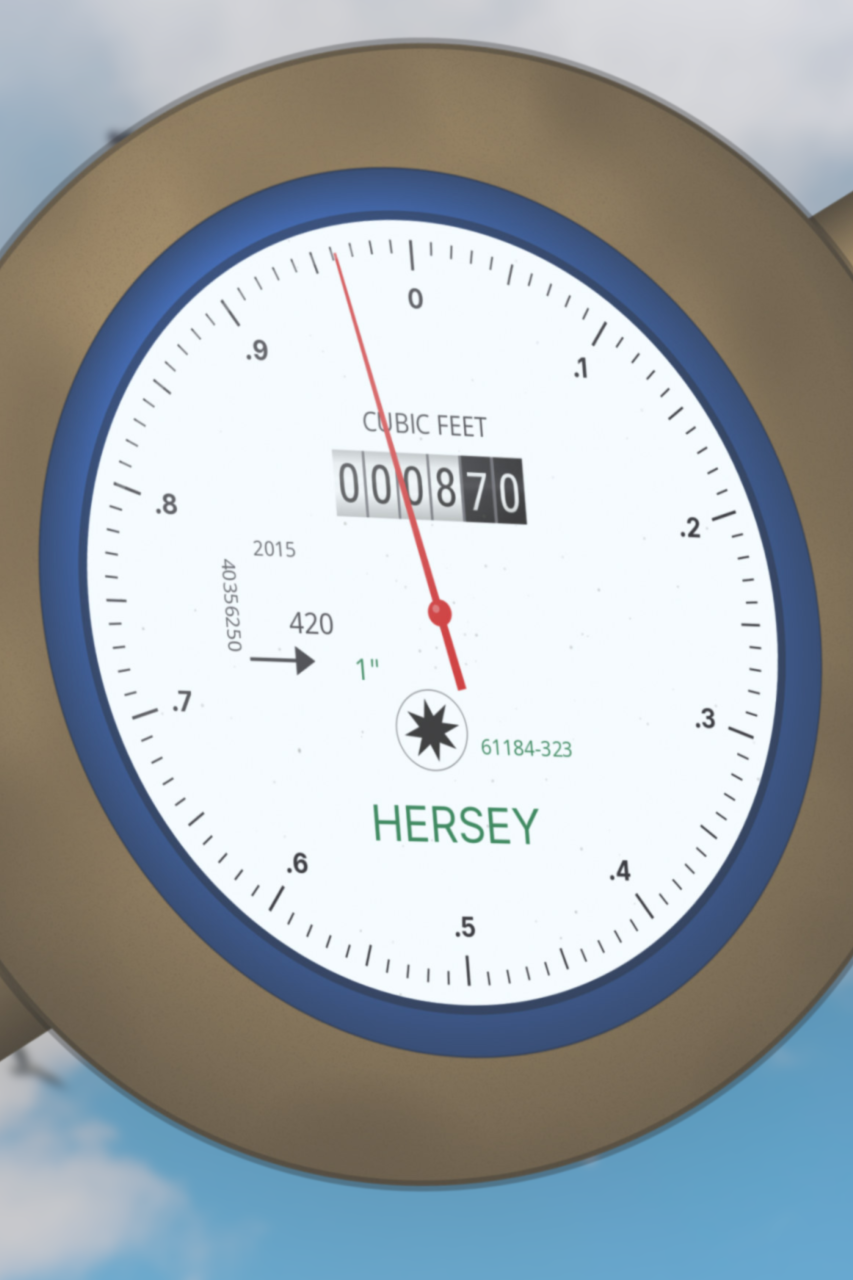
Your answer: 869.96 ft³
